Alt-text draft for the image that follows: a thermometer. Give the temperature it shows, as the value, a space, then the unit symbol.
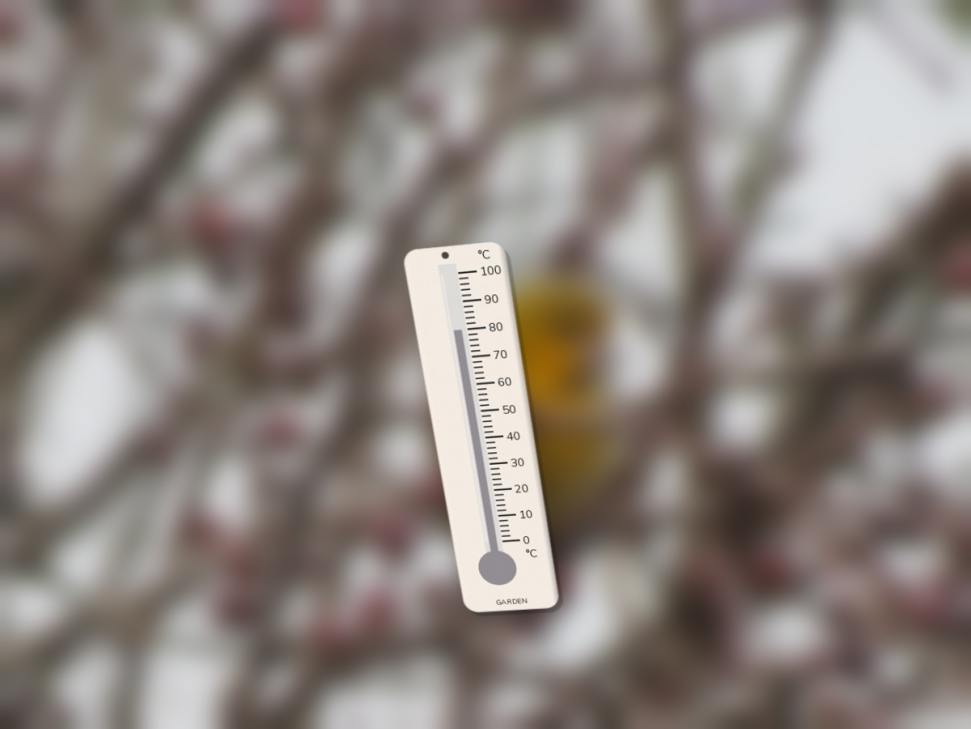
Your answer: 80 °C
